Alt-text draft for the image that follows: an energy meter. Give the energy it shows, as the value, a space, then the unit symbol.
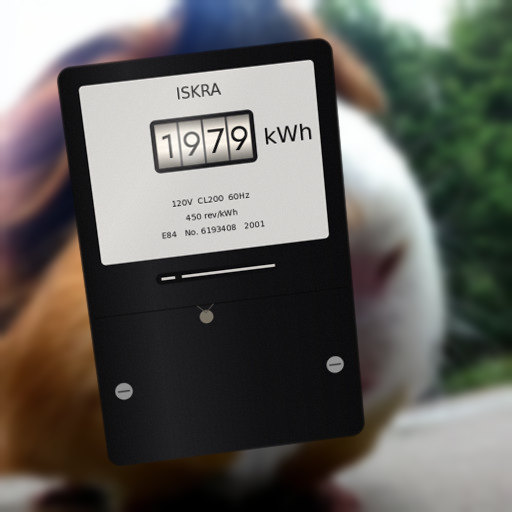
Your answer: 1979 kWh
